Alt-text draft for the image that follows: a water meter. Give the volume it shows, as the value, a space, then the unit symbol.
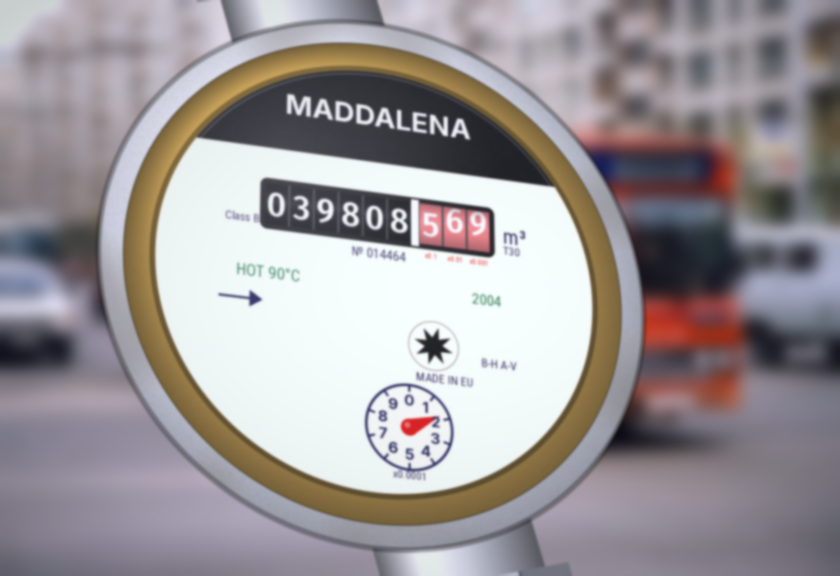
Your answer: 39808.5691 m³
